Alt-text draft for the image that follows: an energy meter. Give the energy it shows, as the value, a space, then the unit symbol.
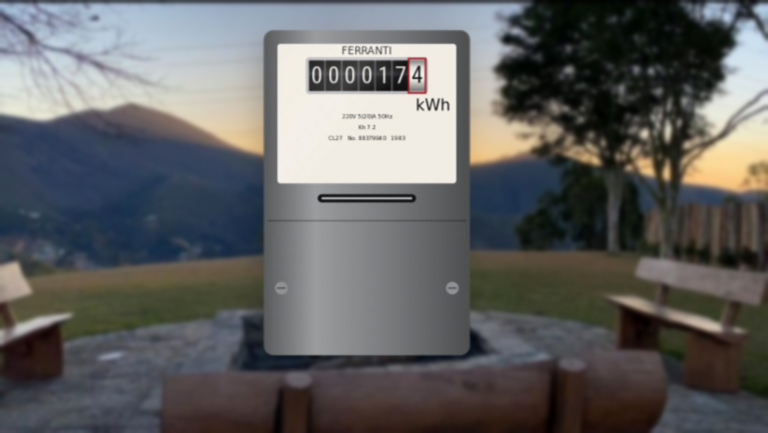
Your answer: 17.4 kWh
